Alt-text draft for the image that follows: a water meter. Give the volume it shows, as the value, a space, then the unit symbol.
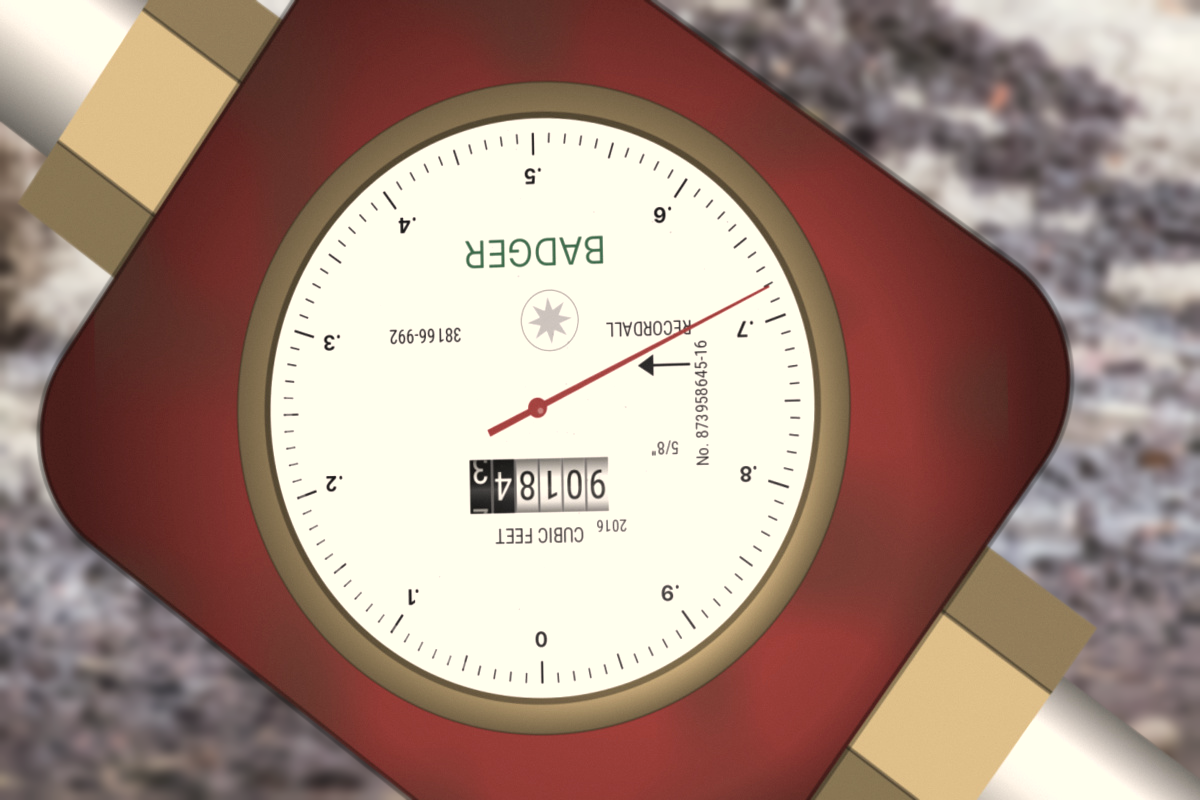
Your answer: 901842.68 ft³
